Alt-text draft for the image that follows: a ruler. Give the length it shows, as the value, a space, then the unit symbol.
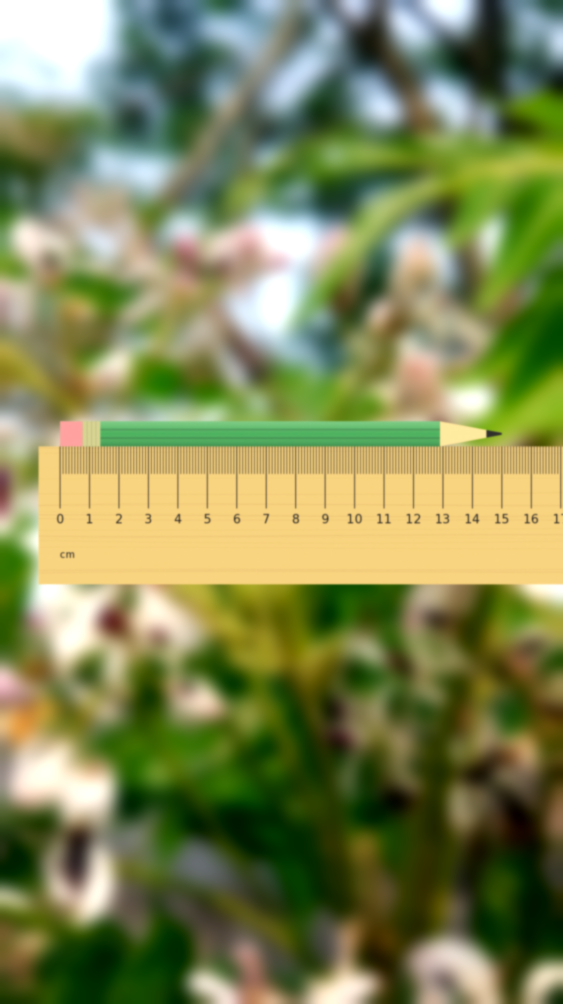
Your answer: 15 cm
